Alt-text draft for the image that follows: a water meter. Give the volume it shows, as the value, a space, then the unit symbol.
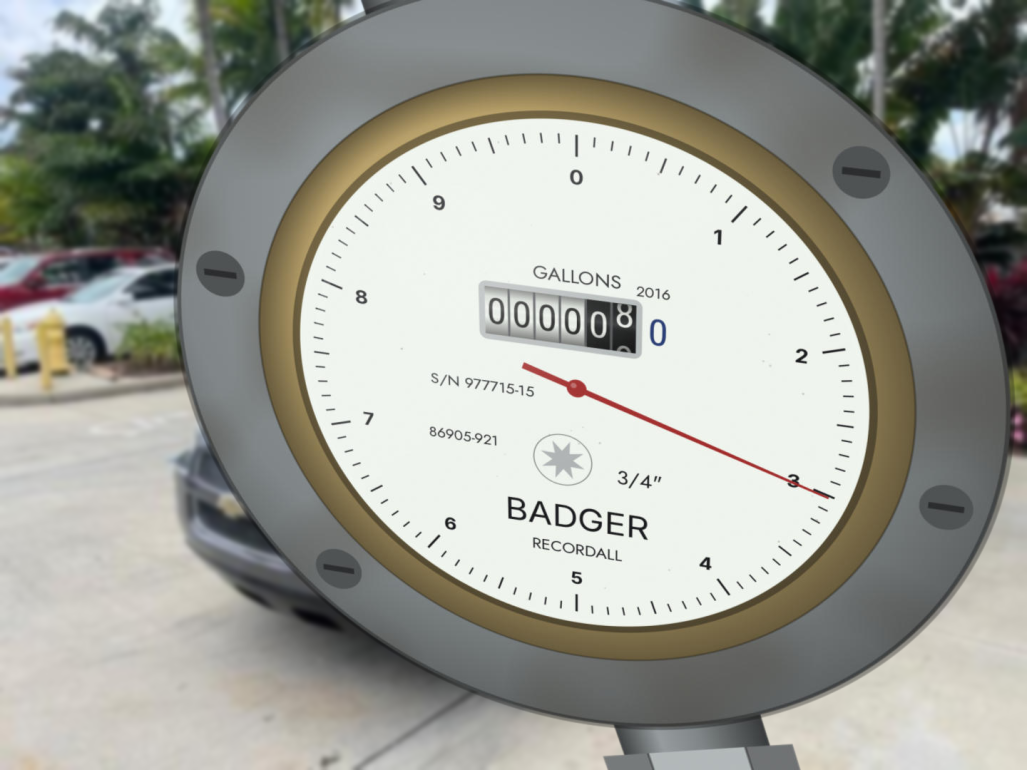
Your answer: 83.0 gal
